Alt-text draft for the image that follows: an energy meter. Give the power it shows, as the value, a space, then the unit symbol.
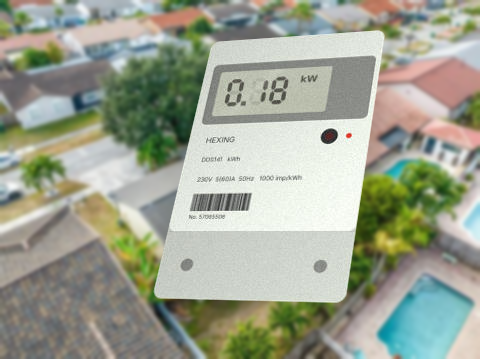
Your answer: 0.18 kW
